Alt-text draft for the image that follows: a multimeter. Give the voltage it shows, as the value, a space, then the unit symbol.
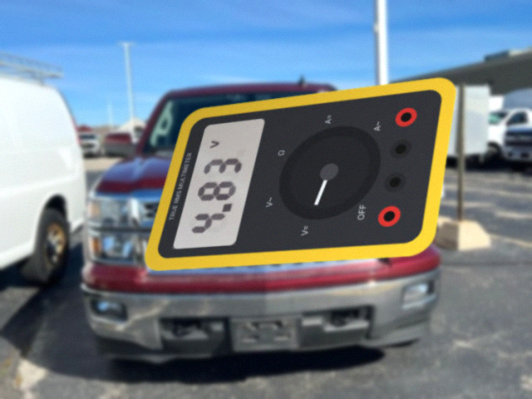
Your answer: 4.83 V
